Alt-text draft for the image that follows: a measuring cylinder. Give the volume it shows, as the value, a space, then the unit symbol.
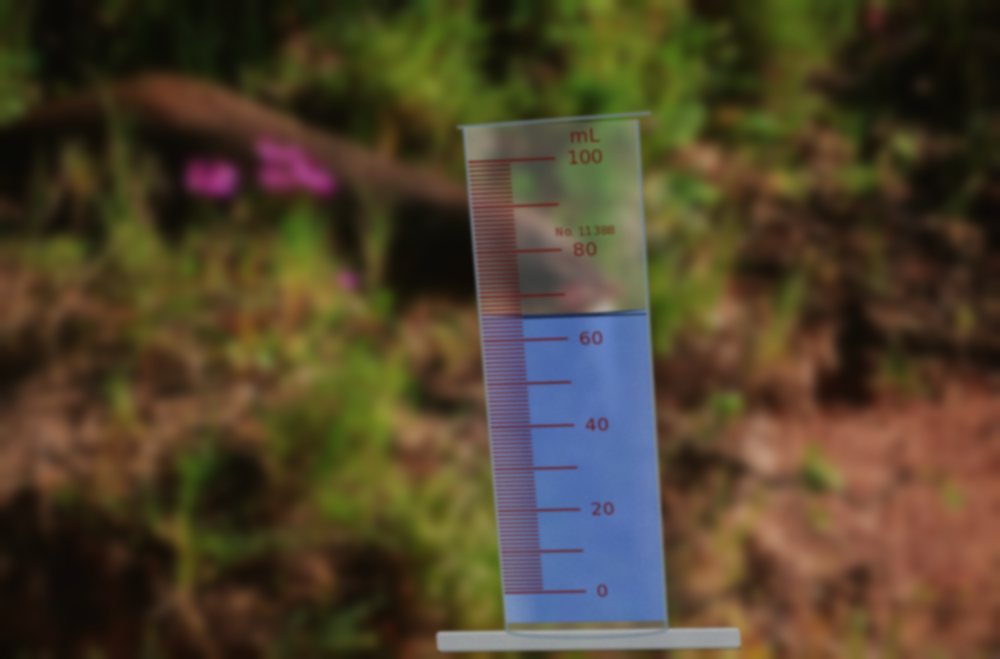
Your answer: 65 mL
